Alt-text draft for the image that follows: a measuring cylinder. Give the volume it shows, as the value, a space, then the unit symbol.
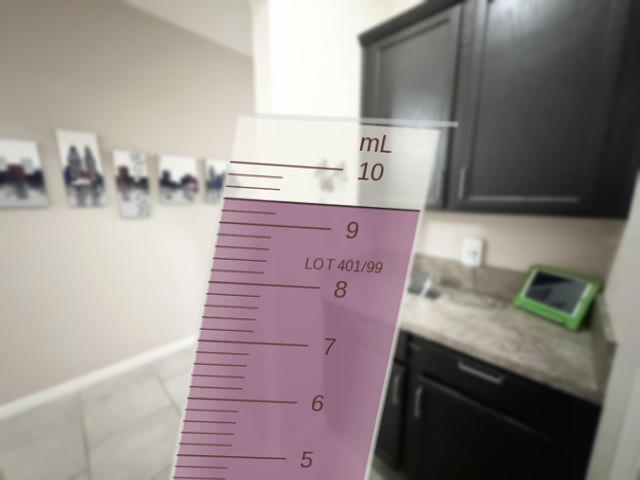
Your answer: 9.4 mL
